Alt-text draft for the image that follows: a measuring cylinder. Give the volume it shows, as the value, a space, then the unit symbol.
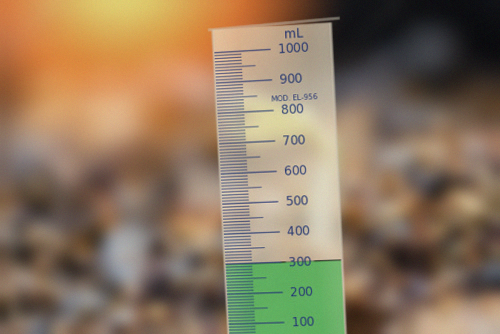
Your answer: 300 mL
